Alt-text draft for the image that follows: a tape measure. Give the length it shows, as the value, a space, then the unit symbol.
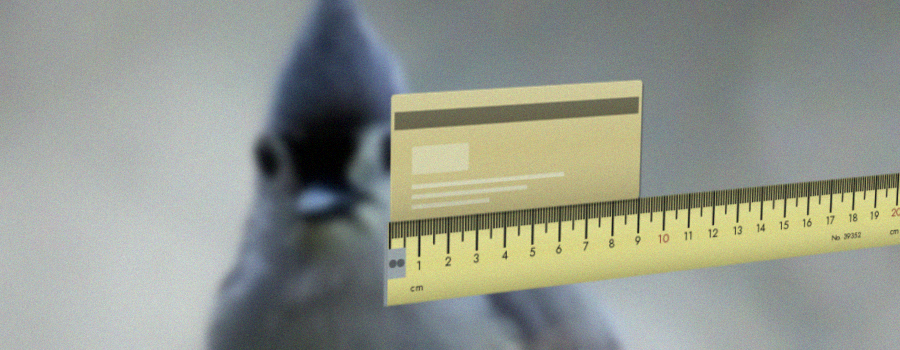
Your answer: 9 cm
